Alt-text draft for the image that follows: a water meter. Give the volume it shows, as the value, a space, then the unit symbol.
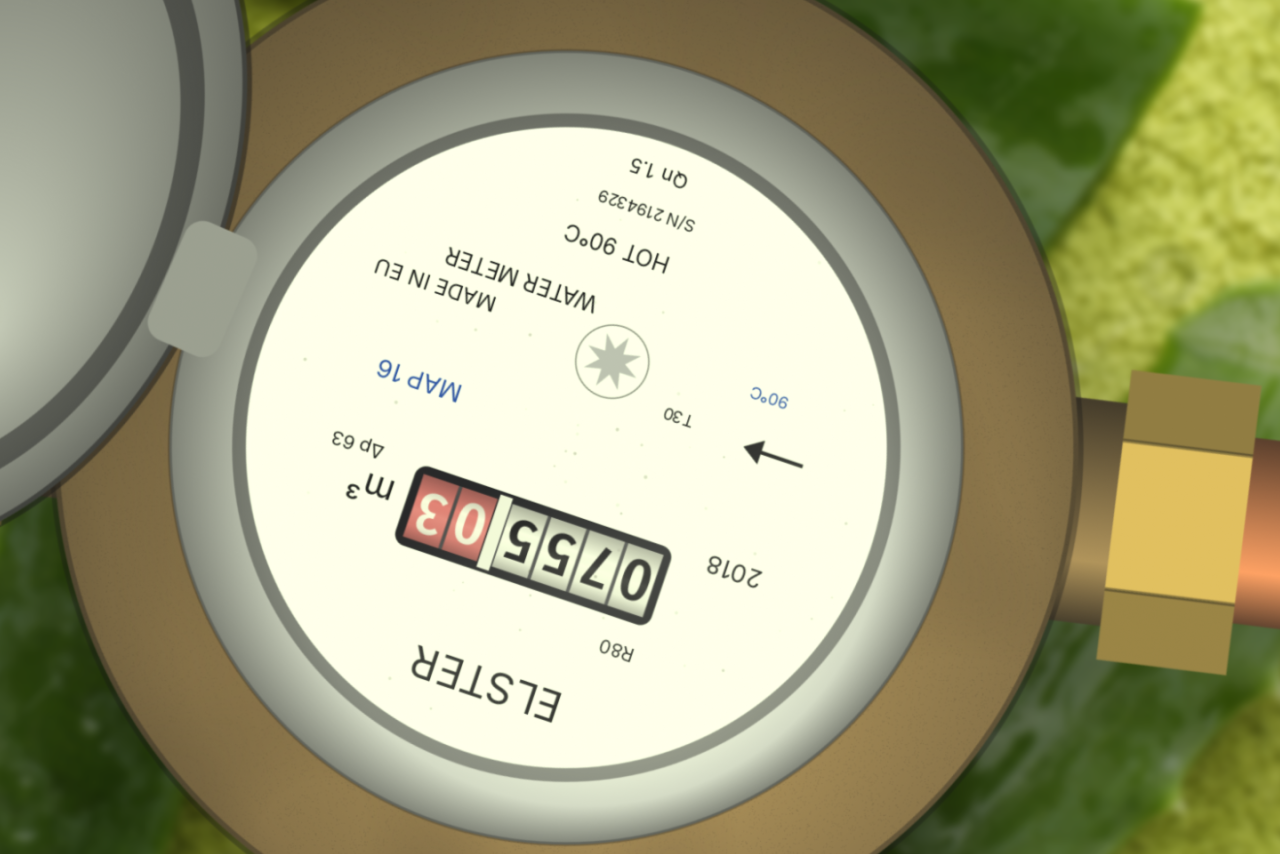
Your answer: 755.03 m³
